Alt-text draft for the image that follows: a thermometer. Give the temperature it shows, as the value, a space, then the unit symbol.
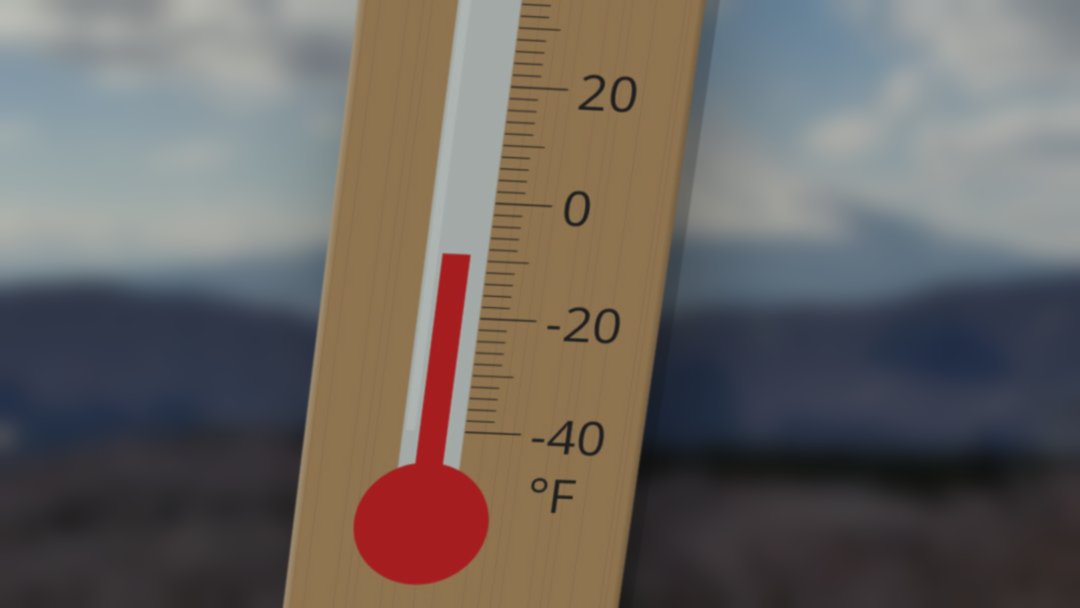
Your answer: -9 °F
